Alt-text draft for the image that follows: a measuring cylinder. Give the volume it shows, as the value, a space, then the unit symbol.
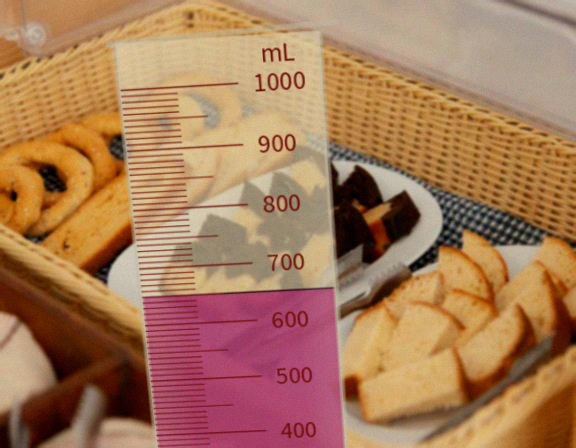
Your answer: 650 mL
